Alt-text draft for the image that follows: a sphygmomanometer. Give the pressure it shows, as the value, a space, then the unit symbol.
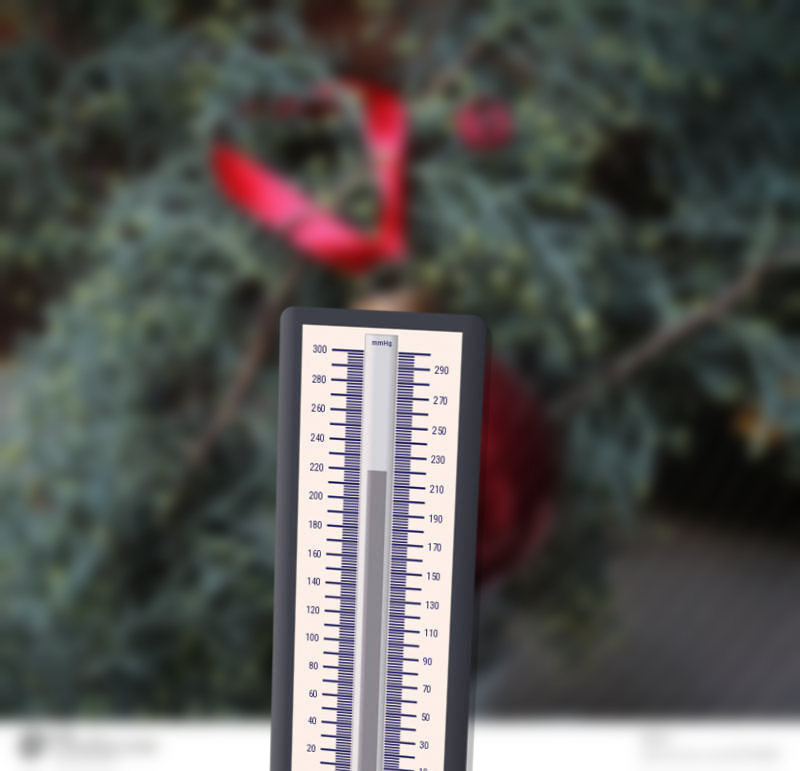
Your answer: 220 mmHg
